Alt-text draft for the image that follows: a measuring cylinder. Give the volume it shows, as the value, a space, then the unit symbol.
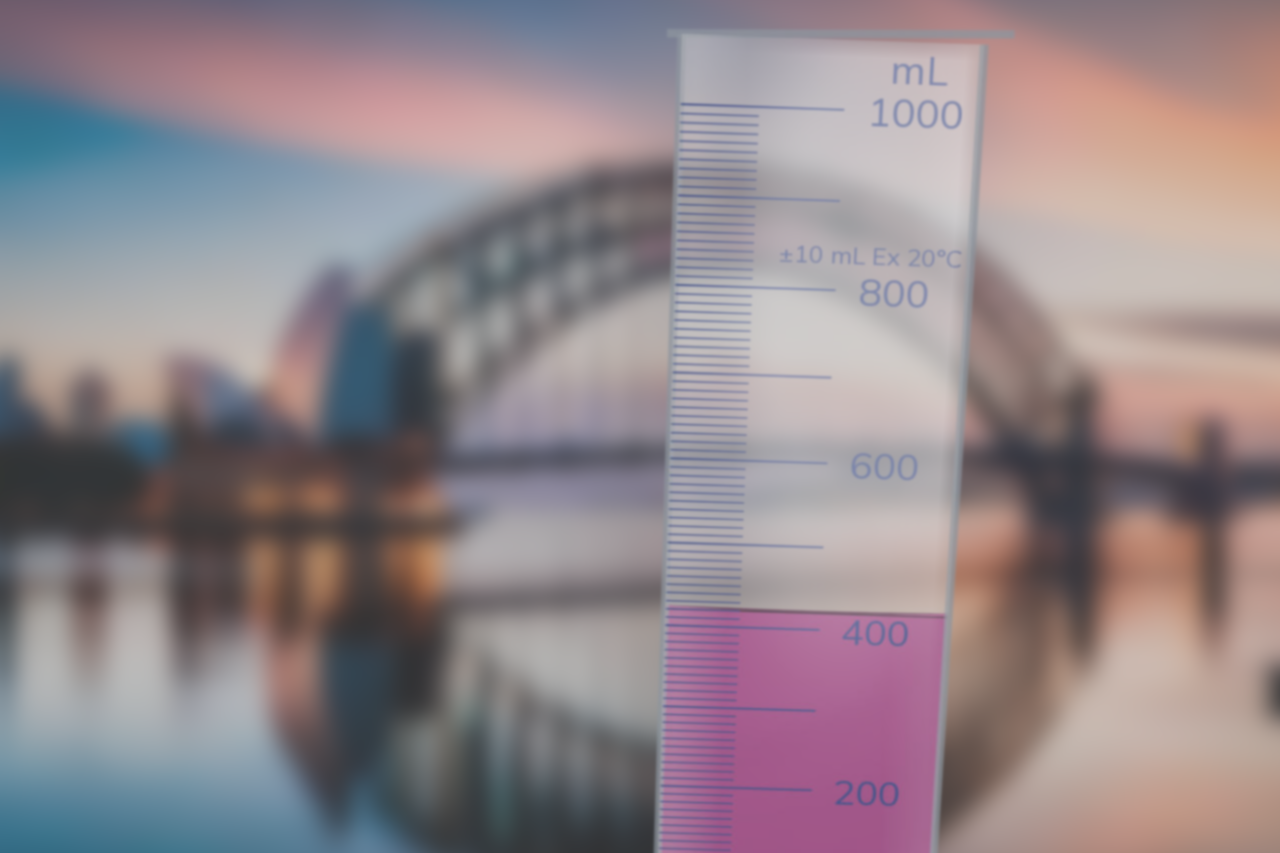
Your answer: 420 mL
